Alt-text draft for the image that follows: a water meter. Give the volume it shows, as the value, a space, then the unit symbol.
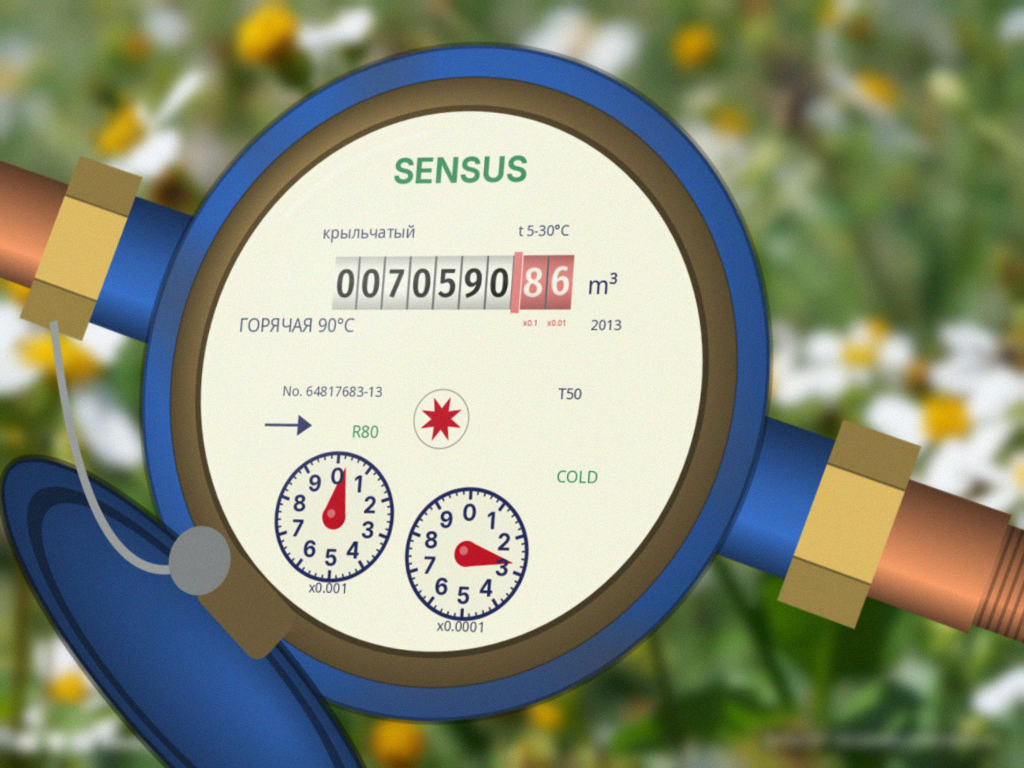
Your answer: 70590.8602 m³
